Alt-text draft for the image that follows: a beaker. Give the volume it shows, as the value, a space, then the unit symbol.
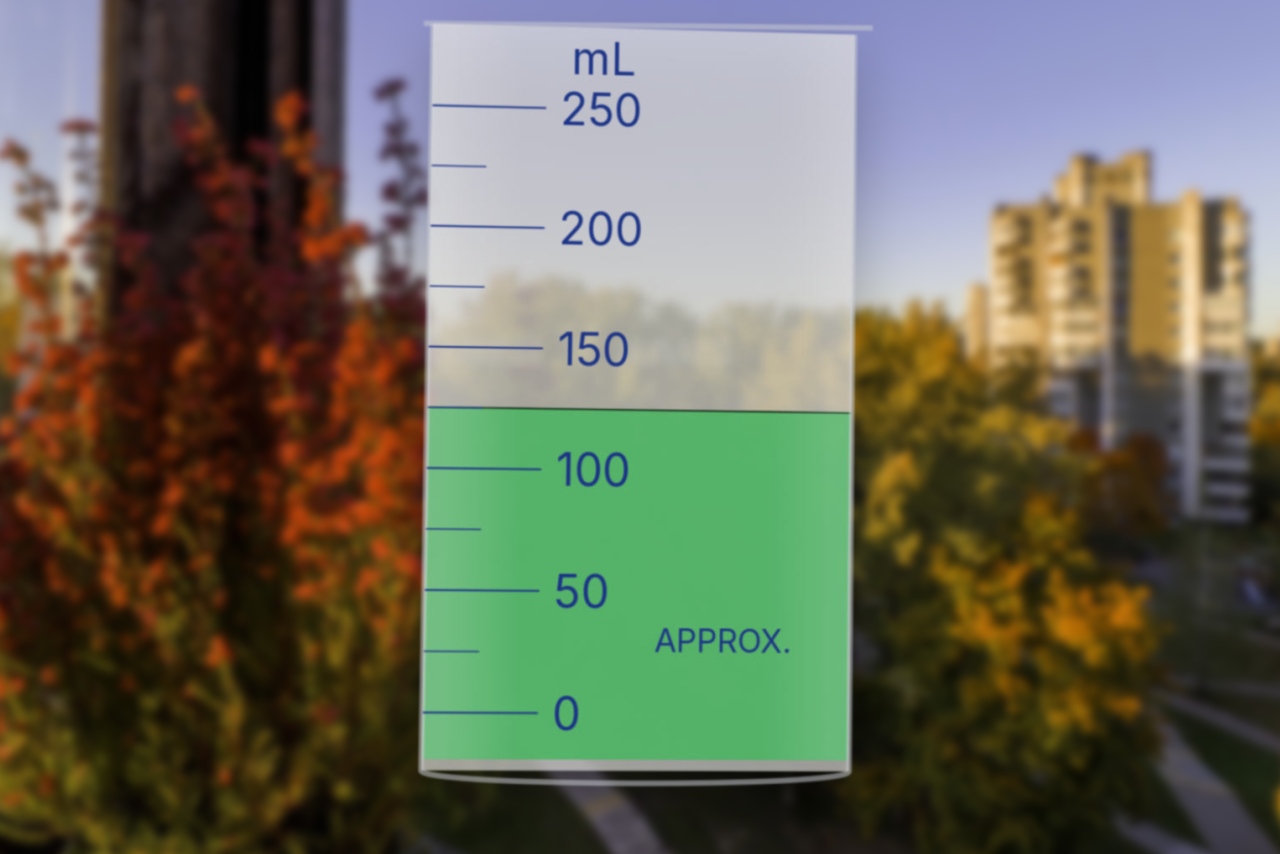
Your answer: 125 mL
